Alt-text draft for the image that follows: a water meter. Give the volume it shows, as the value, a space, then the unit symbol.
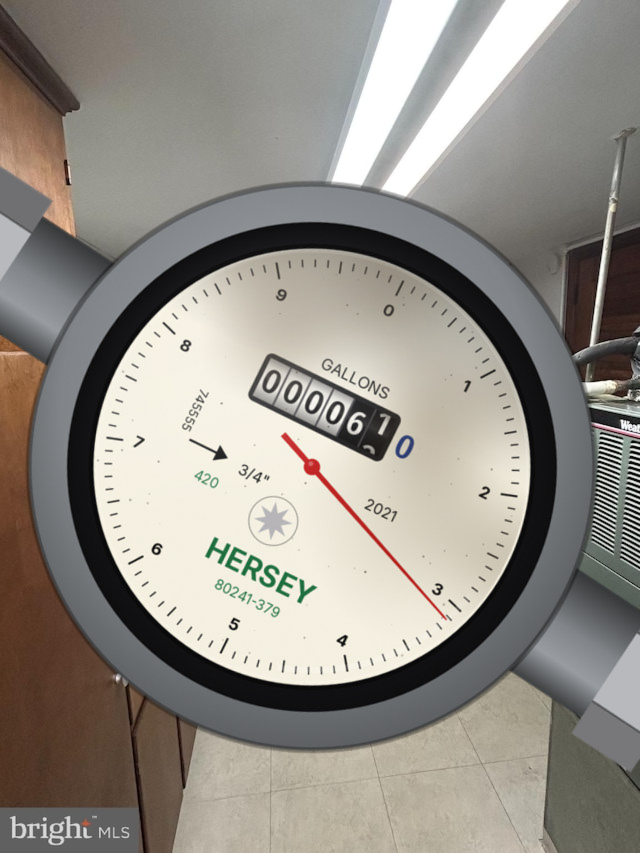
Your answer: 613.1 gal
